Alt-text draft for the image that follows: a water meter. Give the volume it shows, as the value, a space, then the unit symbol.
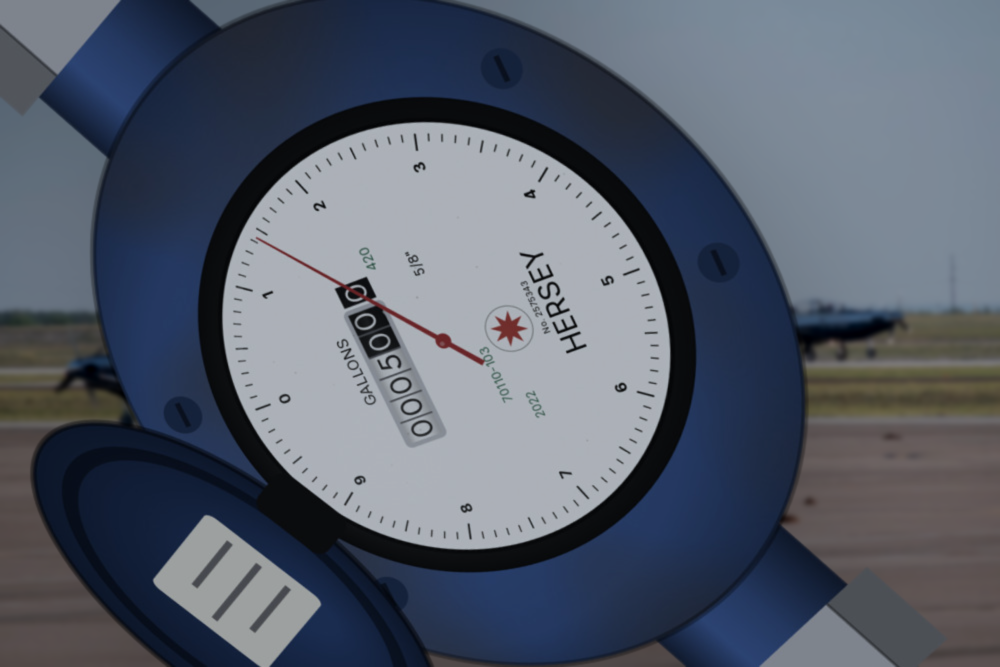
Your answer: 5001.4 gal
